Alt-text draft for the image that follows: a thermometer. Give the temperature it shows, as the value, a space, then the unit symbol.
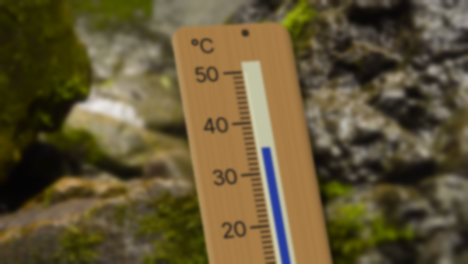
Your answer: 35 °C
